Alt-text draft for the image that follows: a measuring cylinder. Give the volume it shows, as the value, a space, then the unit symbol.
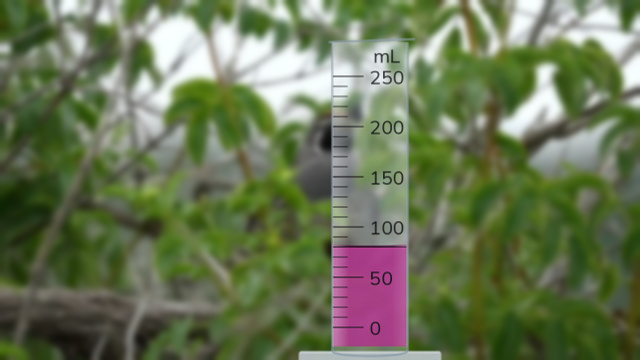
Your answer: 80 mL
